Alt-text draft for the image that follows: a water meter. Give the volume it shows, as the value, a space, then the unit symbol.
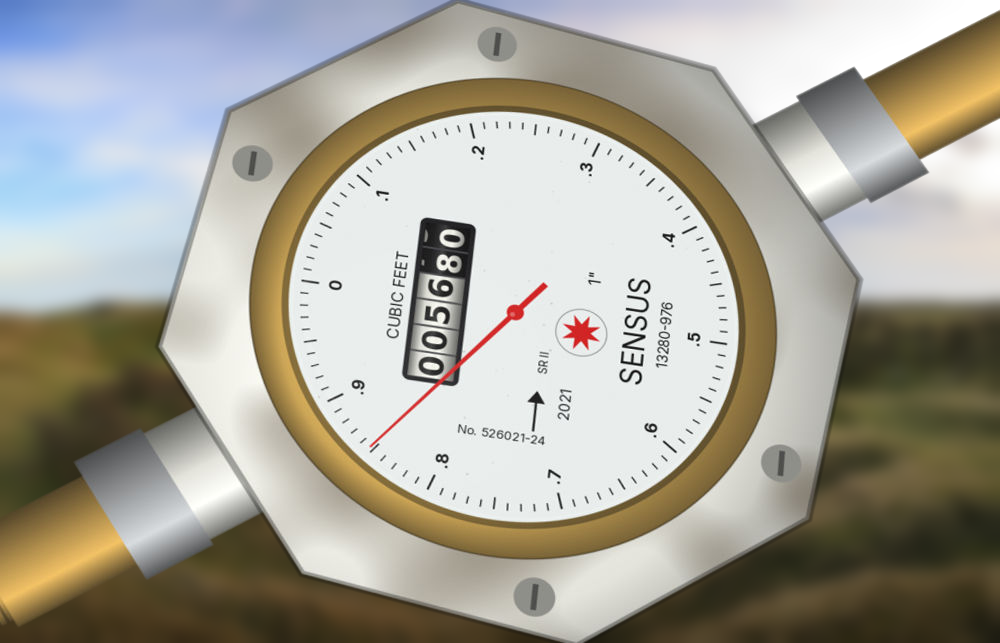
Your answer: 5679.85 ft³
